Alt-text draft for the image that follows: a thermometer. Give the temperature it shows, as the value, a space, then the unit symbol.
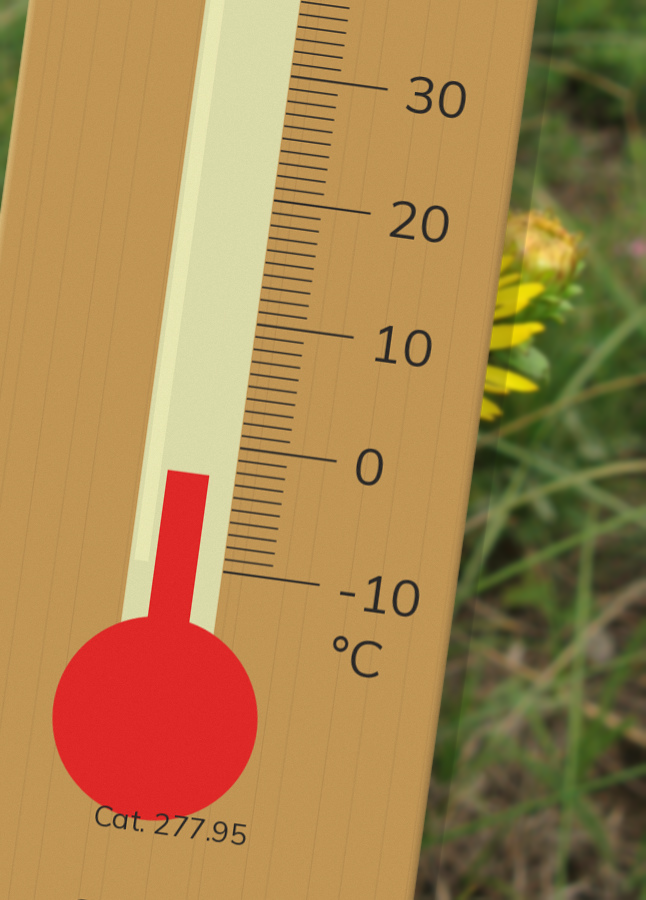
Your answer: -2.5 °C
